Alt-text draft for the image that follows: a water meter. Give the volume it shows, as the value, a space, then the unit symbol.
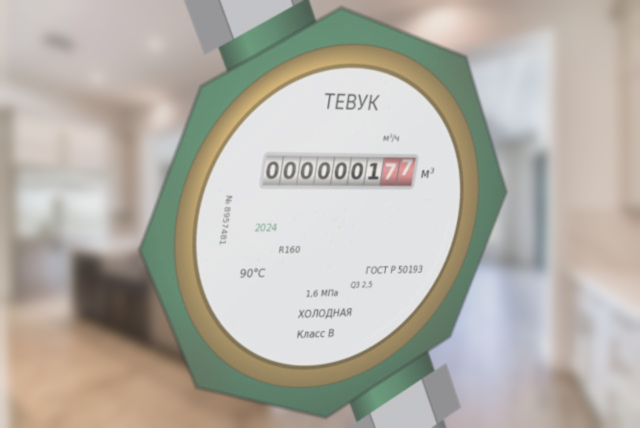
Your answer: 1.77 m³
